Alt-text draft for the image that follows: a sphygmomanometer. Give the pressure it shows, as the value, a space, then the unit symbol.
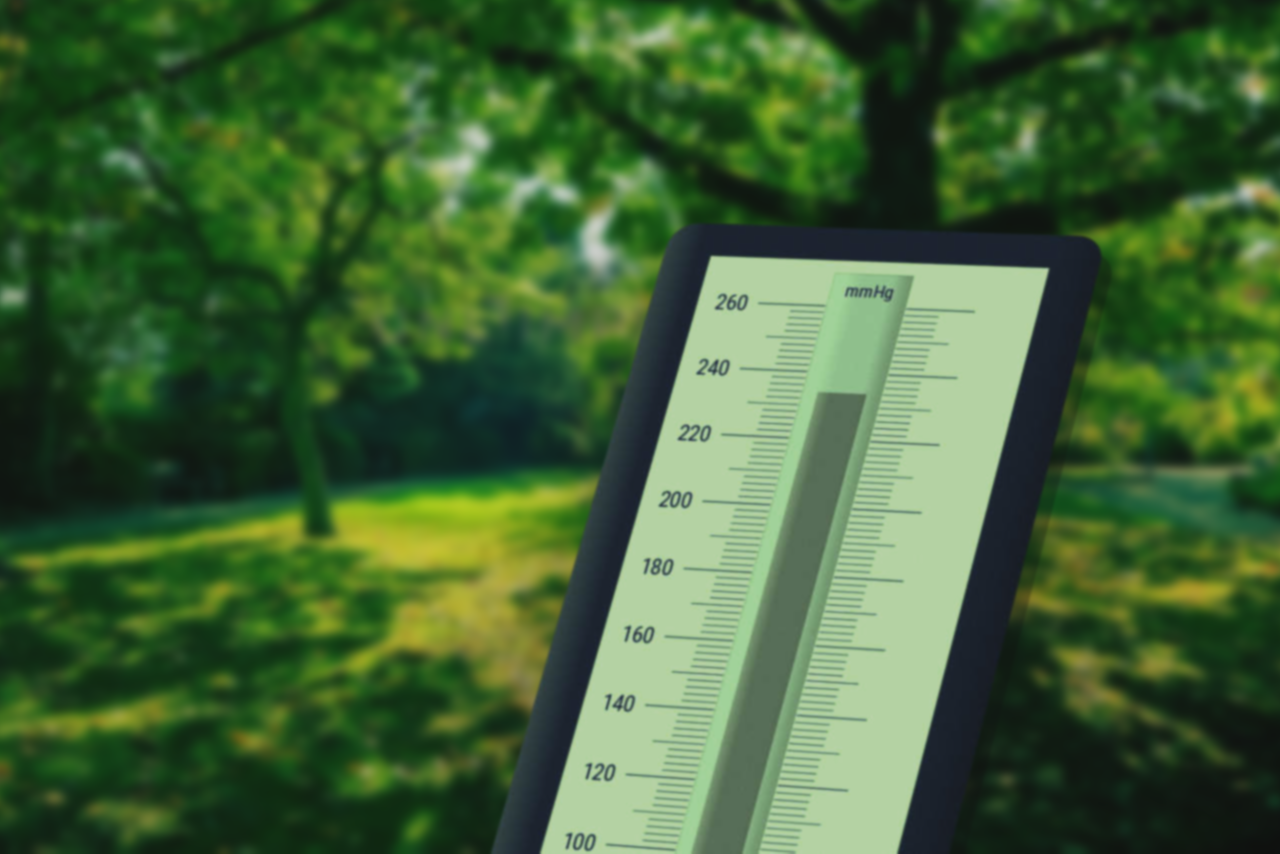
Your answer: 234 mmHg
